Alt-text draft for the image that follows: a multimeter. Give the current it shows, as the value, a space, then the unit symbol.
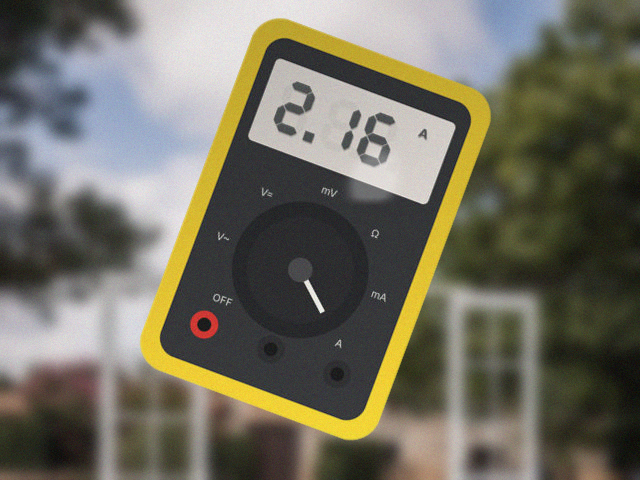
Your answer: 2.16 A
